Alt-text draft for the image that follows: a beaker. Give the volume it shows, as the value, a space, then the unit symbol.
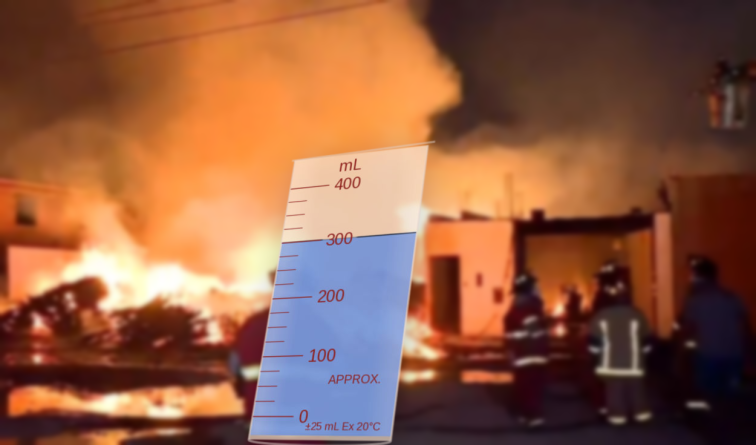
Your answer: 300 mL
